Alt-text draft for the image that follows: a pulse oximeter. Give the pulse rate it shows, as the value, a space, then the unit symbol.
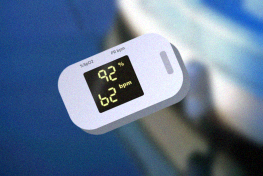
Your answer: 62 bpm
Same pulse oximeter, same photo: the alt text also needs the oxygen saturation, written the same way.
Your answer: 92 %
